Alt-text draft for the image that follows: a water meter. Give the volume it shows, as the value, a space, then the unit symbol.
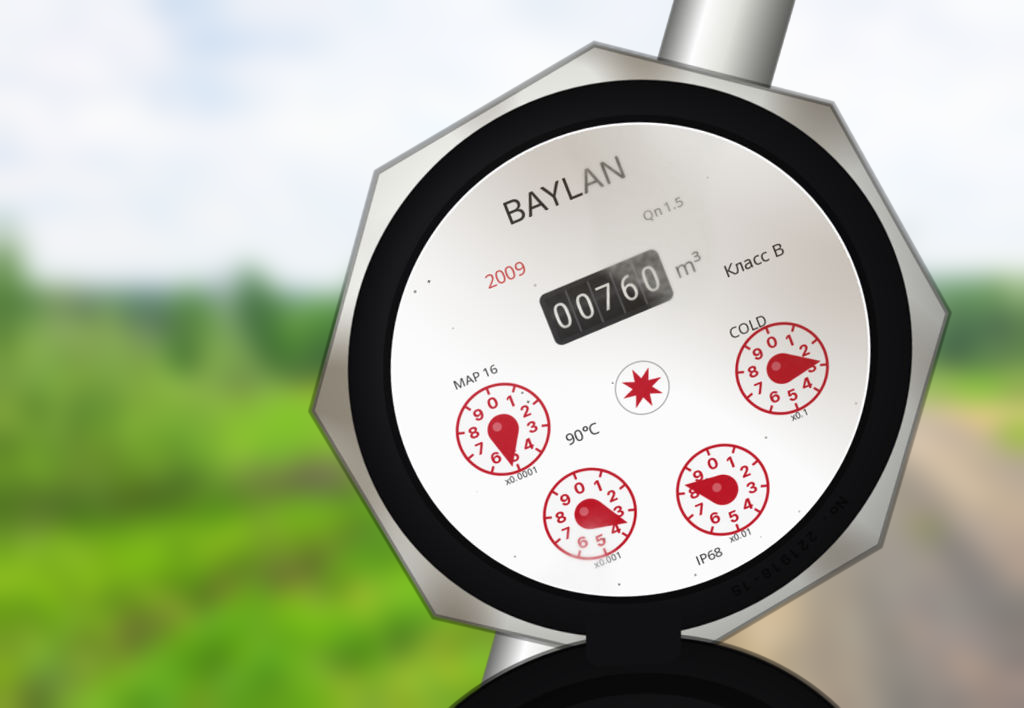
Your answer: 760.2835 m³
